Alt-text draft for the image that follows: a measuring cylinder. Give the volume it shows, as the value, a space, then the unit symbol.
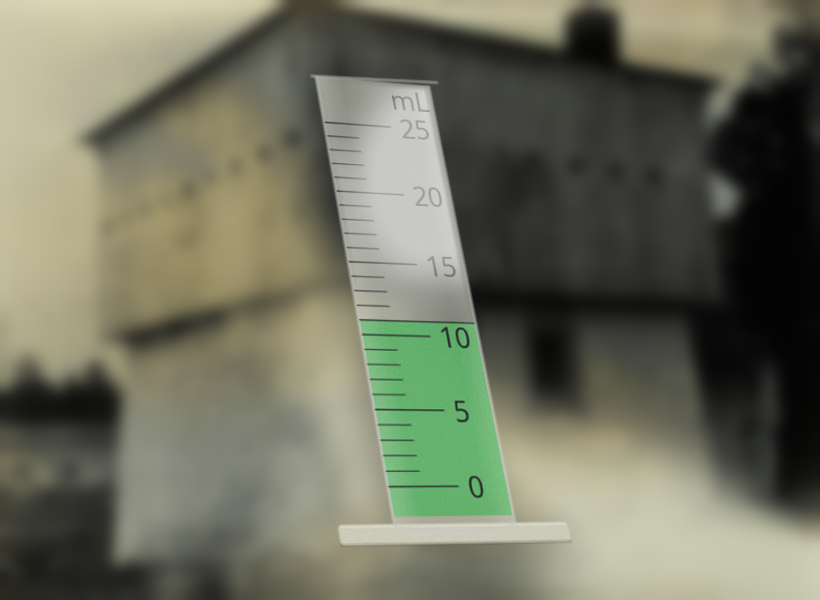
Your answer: 11 mL
